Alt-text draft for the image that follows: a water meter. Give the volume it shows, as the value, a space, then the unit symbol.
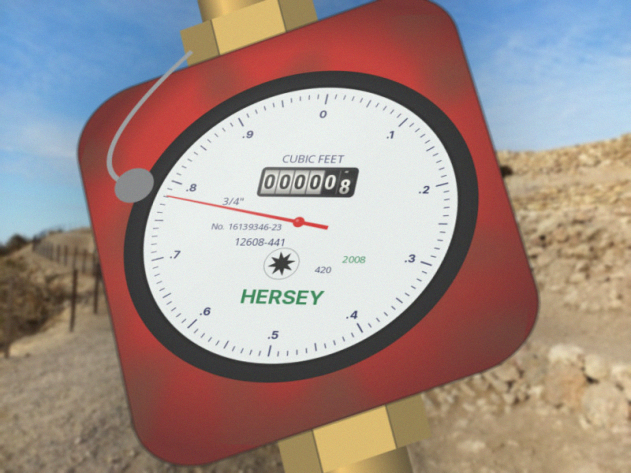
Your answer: 7.78 ft³
